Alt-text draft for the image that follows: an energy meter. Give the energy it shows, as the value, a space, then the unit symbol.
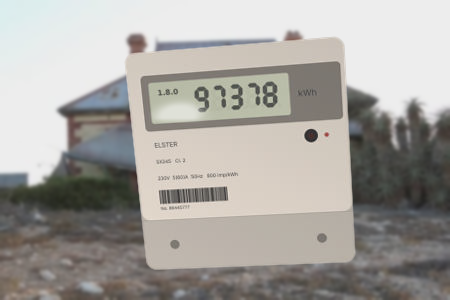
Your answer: 97378 kWh
